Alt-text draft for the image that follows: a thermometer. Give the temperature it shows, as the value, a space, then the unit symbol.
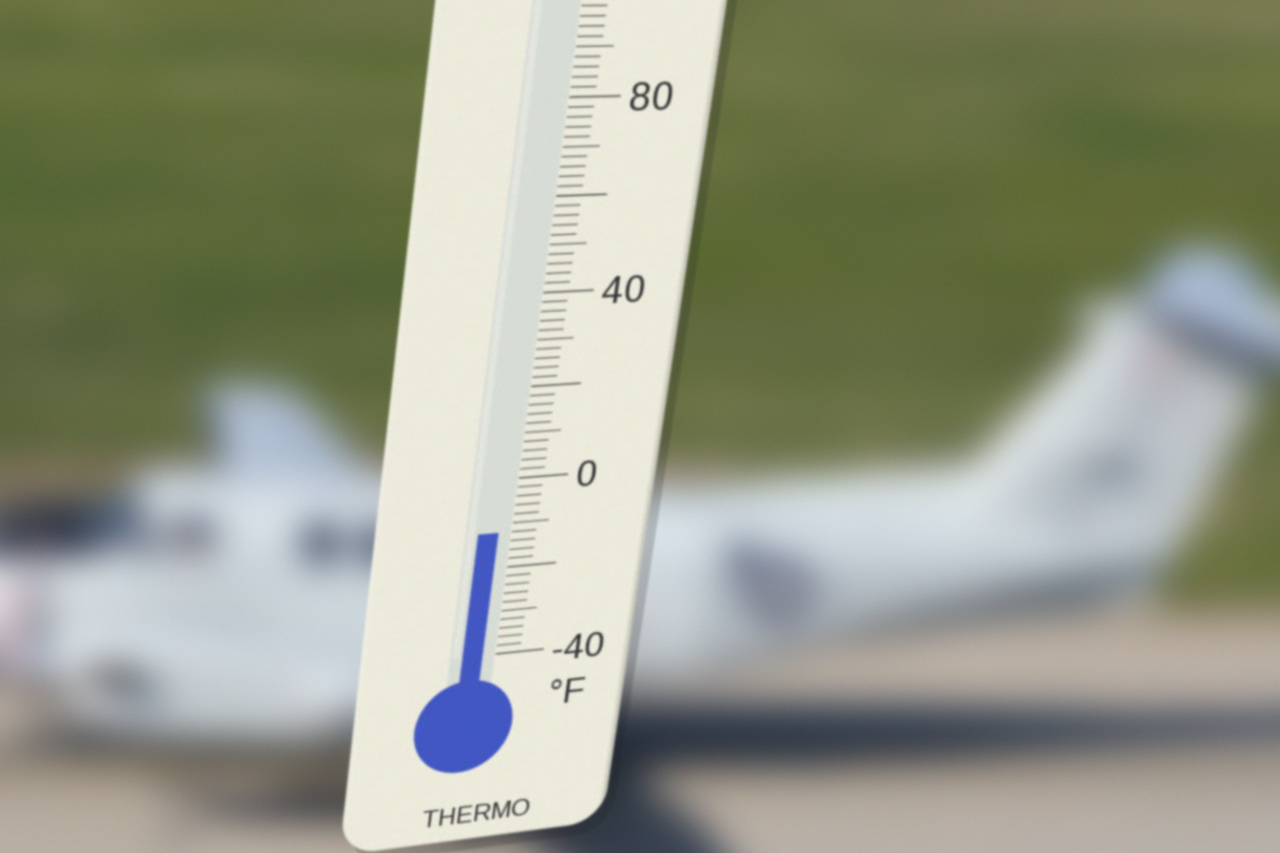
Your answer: -12 °F
